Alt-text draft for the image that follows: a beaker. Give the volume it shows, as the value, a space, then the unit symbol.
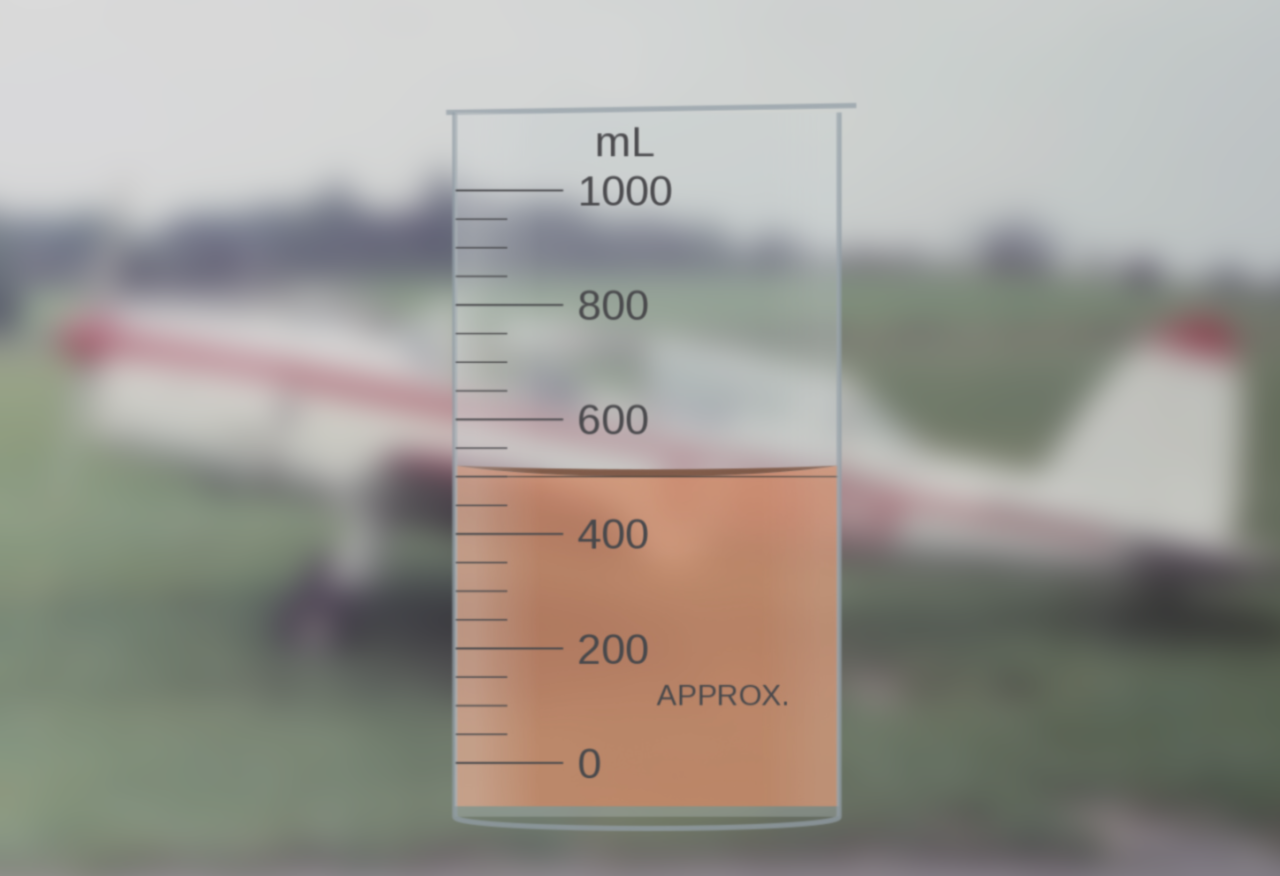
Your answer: 500 mL
